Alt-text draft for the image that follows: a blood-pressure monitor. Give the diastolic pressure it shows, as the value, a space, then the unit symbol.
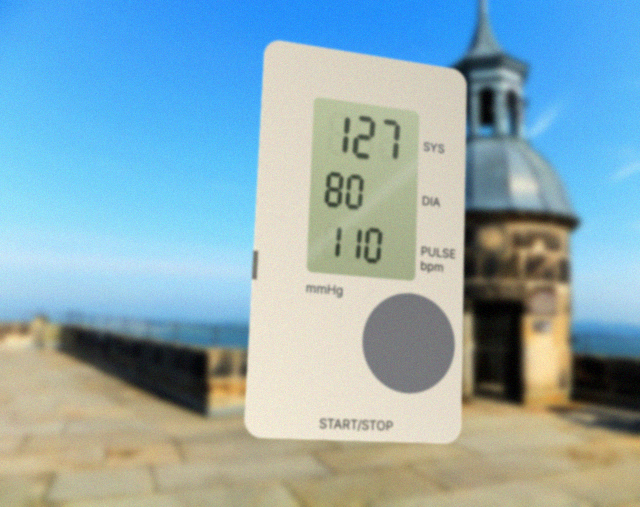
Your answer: 80 mmHg
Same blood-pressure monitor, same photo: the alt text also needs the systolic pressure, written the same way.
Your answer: 127 mmHg
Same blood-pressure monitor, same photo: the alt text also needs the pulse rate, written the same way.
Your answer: 110 bpm
